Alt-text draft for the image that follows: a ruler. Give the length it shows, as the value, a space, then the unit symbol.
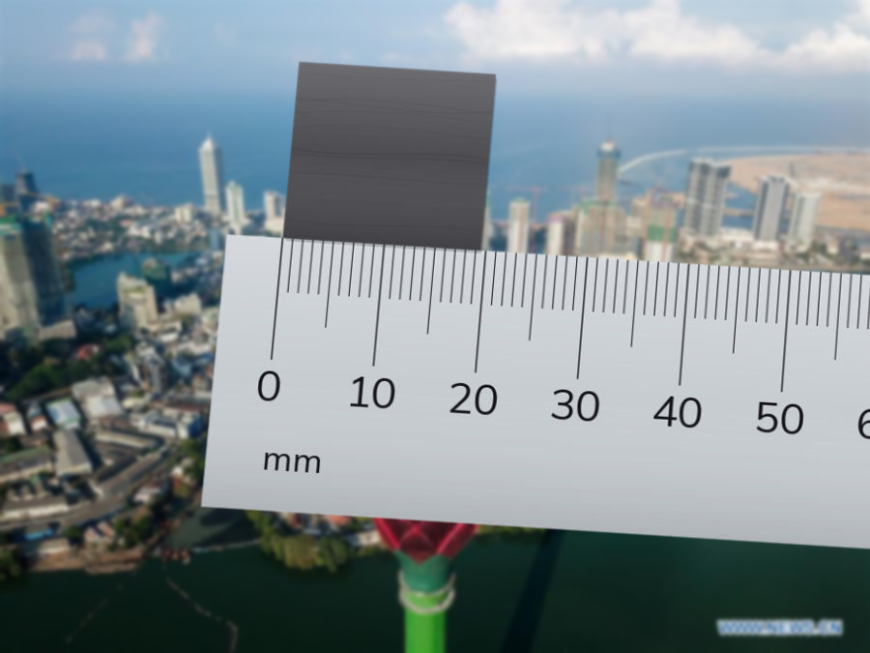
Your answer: 19.5 mm
